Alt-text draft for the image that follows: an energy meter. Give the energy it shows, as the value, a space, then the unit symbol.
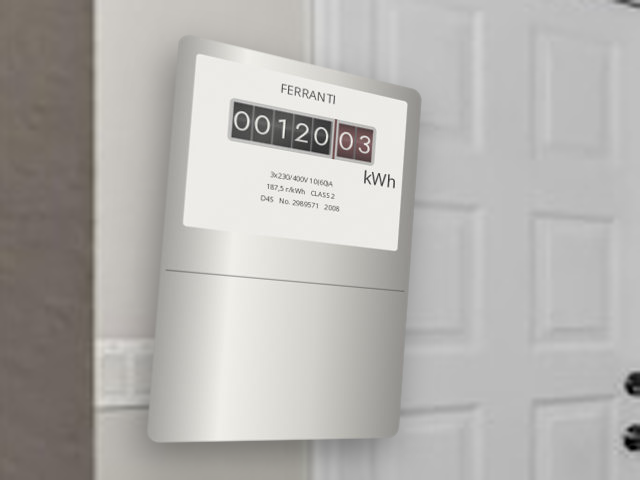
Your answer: 120.03 kWh
